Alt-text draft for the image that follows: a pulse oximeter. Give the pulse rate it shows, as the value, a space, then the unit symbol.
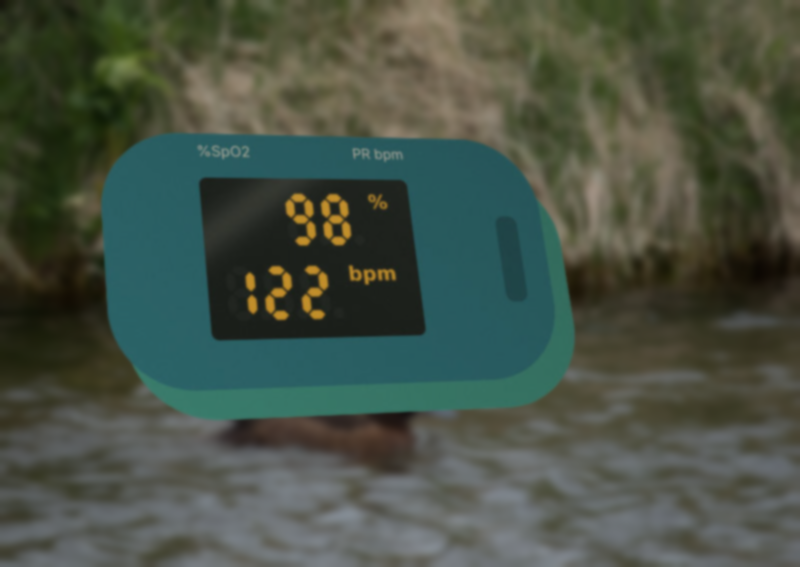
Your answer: 122 bpm
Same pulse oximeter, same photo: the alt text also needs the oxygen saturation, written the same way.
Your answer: 98 %
